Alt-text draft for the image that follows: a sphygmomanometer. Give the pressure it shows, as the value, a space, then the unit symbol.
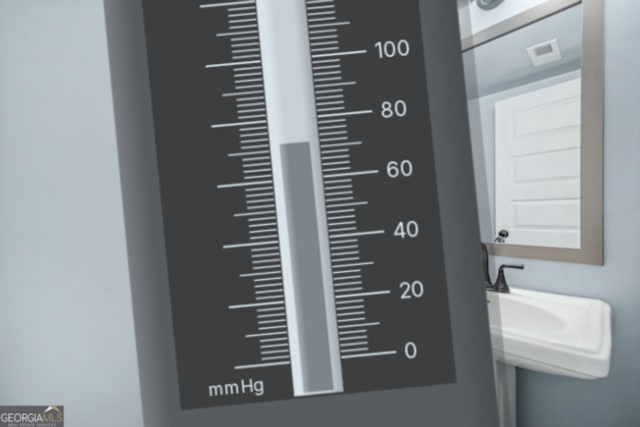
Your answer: 72 mmHg
